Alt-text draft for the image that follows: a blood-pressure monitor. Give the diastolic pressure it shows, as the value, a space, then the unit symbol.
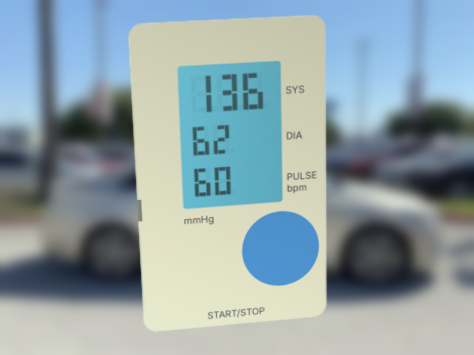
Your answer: 62 mmHg
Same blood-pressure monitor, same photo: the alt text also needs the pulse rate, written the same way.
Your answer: 60 bpm
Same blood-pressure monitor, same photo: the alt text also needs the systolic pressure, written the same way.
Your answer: 136 mmHg
